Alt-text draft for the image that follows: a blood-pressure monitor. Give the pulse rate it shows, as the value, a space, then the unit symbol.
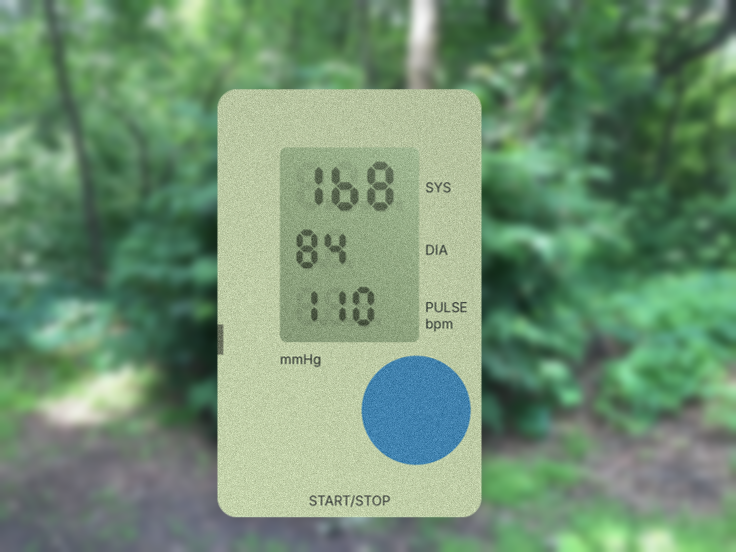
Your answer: 110 bpm
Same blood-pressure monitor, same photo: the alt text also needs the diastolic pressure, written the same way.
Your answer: 84 mmHg
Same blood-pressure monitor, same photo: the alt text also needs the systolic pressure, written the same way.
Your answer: 168 mmHg
